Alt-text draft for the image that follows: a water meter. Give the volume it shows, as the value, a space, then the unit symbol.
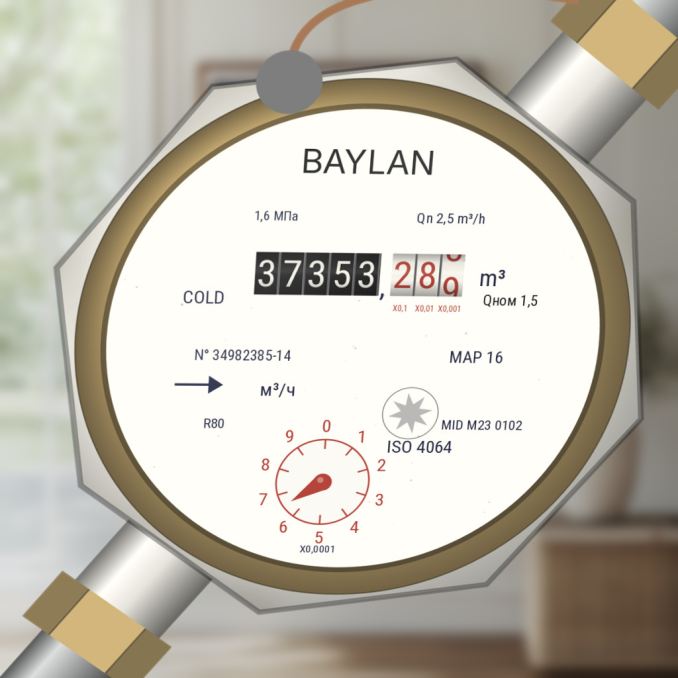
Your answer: 37353.2886 m³
